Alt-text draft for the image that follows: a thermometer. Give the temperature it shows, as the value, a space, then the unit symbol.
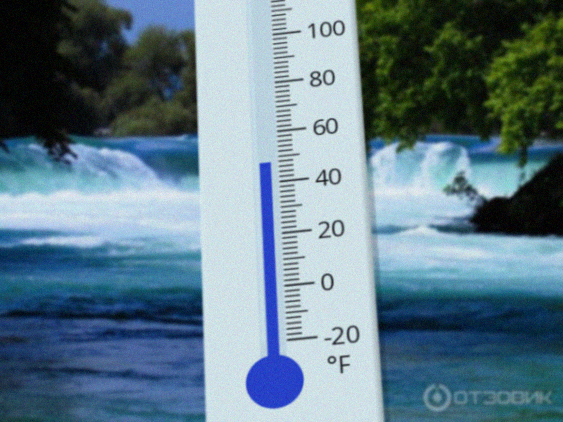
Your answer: 48 °F
